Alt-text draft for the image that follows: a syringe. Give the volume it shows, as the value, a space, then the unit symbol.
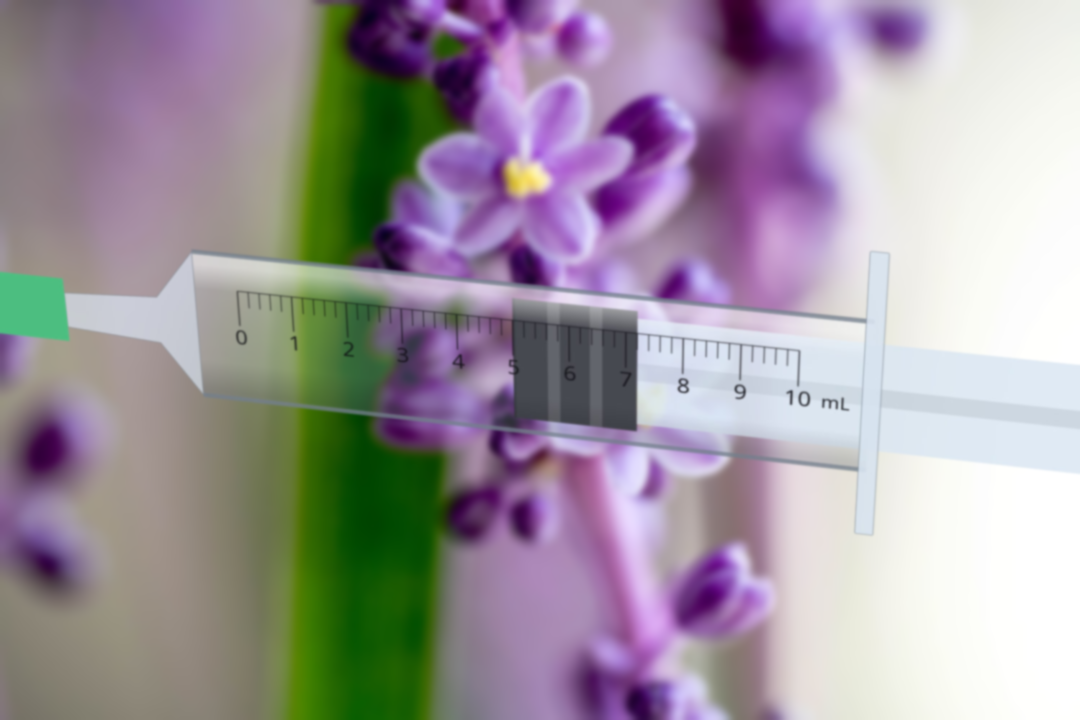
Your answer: 5 mL
